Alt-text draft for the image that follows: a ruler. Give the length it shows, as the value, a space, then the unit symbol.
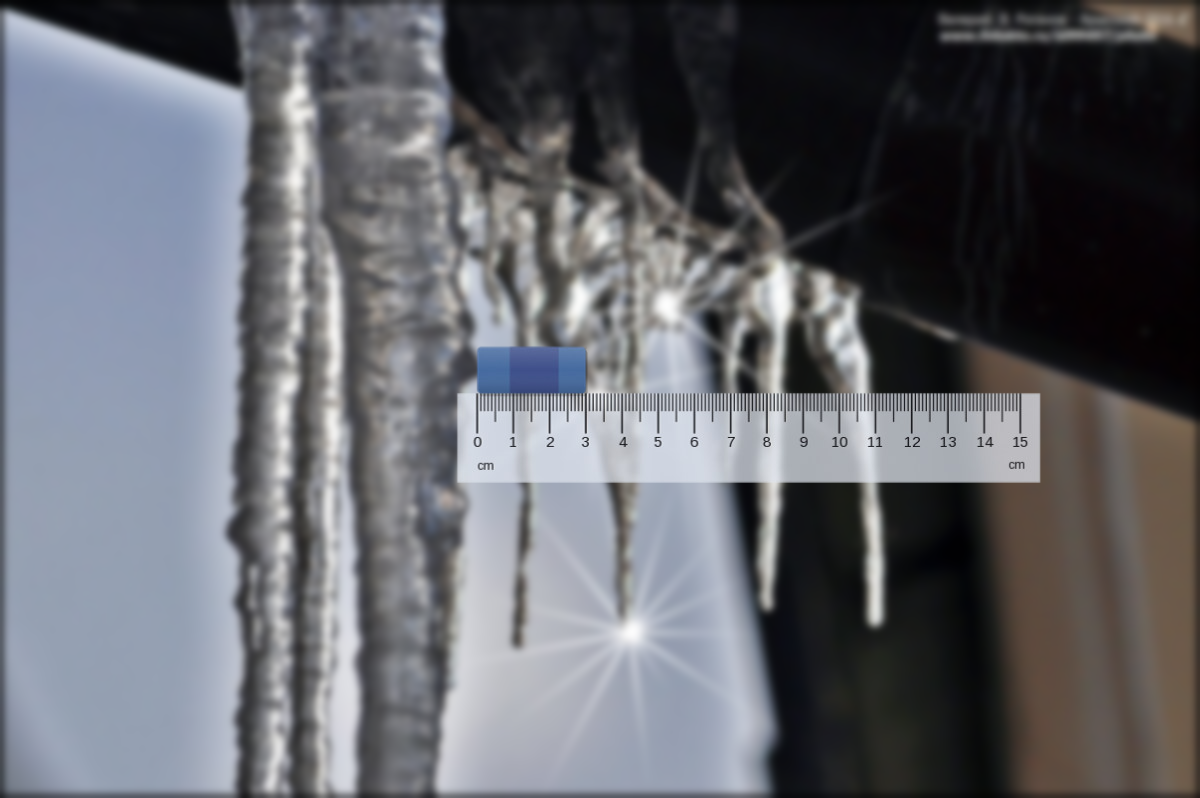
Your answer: 3 cm
